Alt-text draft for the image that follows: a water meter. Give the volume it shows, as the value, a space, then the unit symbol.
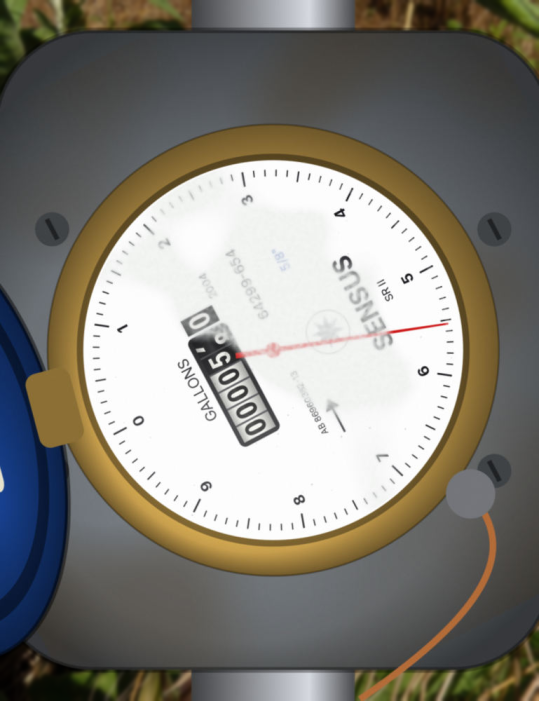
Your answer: 575.5 gal
